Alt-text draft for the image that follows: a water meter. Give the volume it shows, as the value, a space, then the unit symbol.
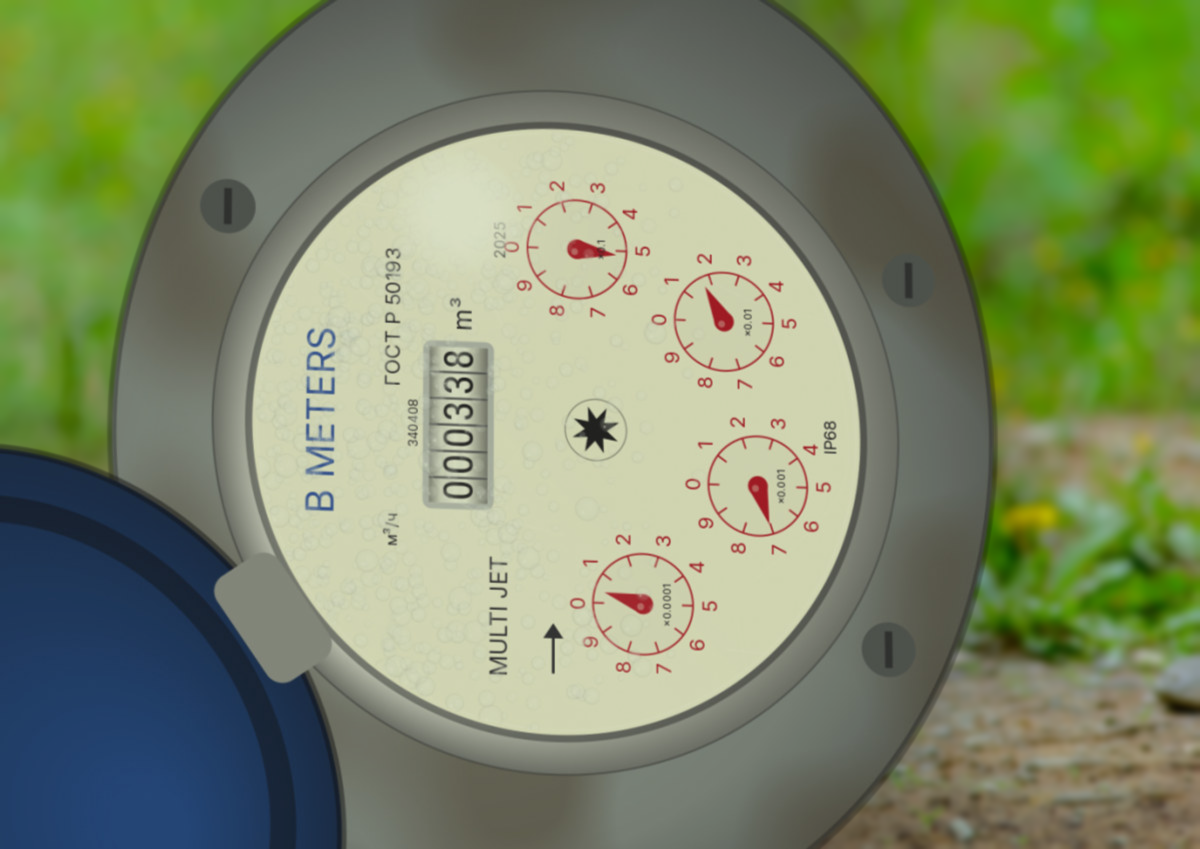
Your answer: 338.5170 m³
